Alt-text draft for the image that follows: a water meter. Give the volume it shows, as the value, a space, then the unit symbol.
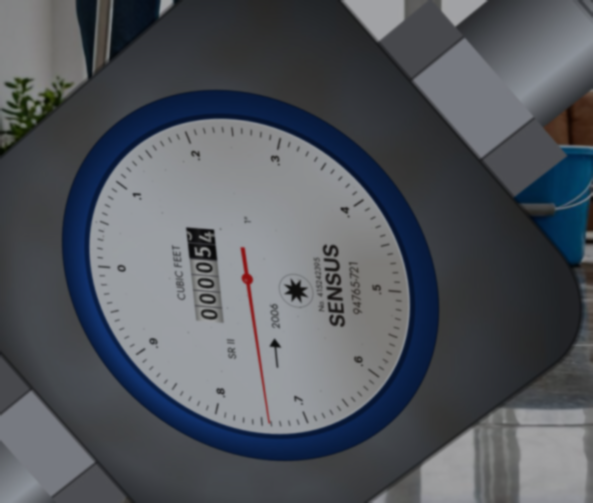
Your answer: 53.74 ft³
